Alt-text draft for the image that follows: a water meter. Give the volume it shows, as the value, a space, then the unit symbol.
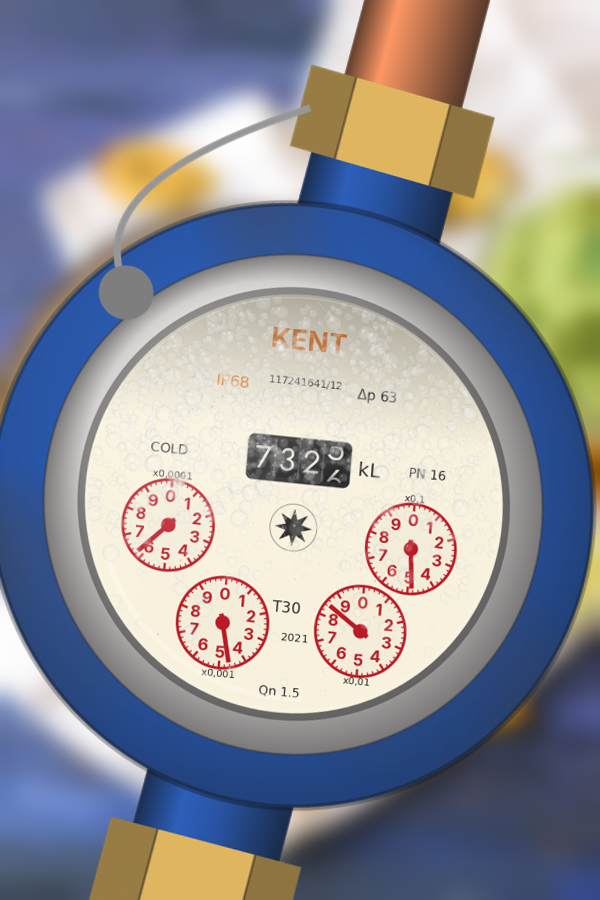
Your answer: 7325.4846 kL
